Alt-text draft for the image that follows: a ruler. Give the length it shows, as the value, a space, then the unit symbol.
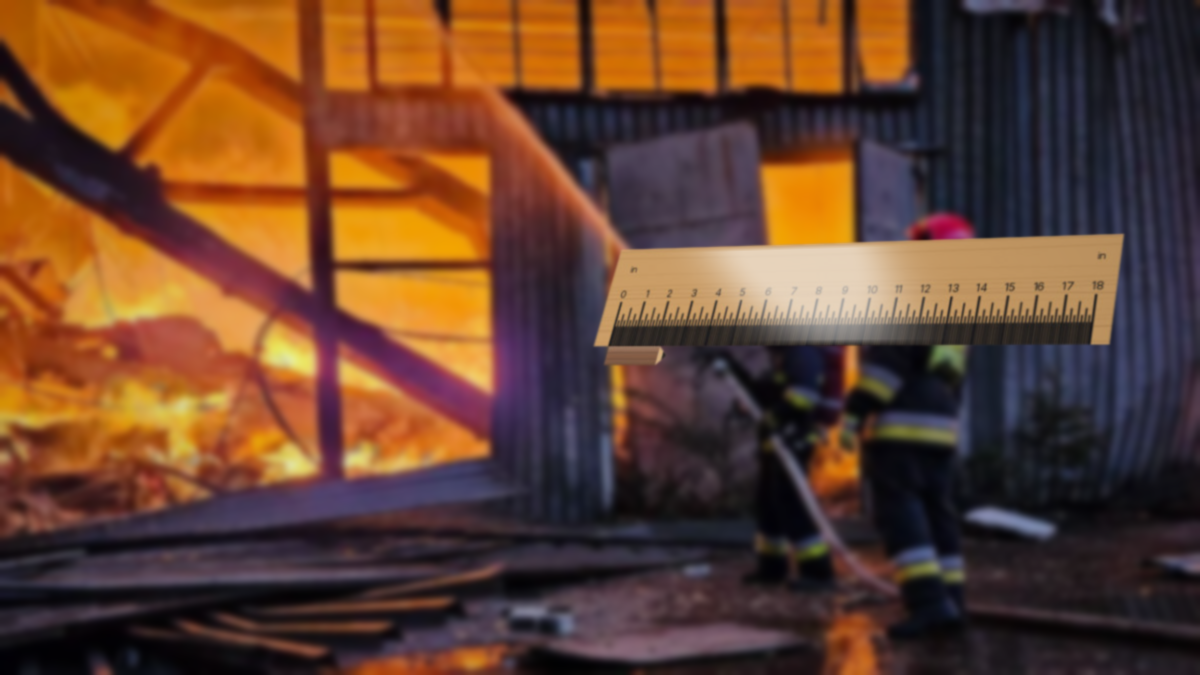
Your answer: 2.5 in
